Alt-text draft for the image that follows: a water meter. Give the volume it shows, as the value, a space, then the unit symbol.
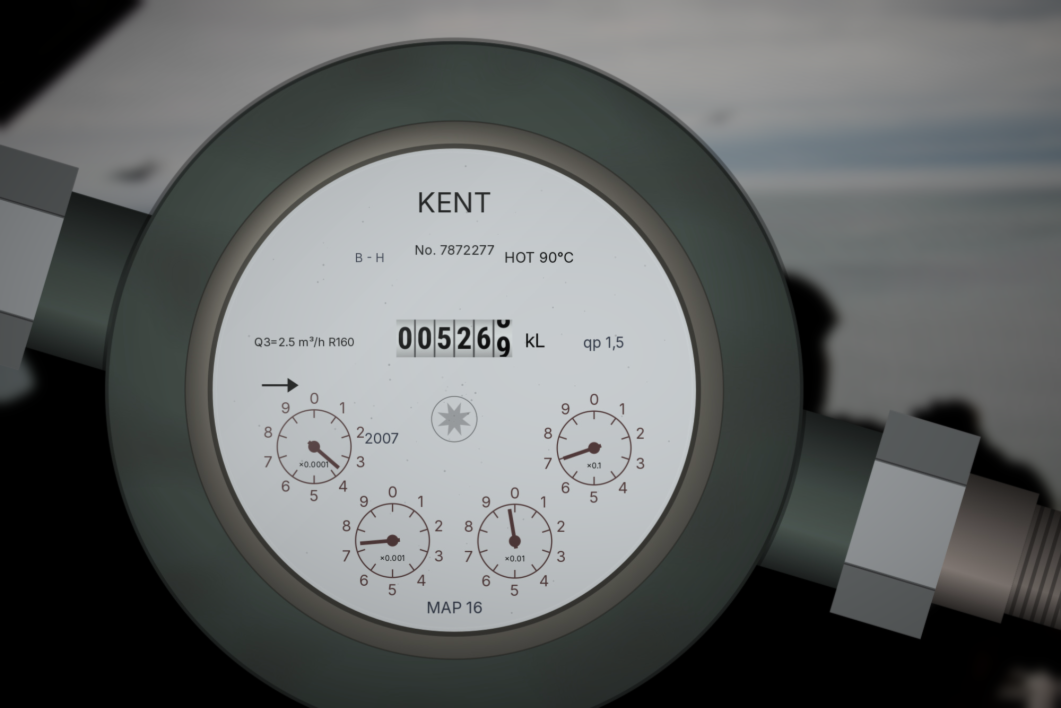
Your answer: 5268.6973 kL
